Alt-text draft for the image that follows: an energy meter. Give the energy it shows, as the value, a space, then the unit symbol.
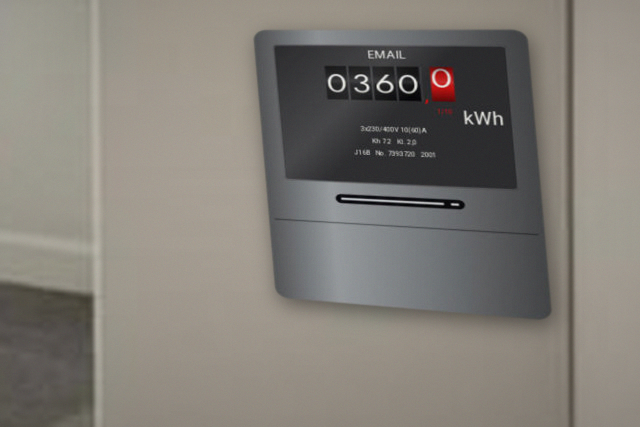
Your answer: 360.0 kWh
